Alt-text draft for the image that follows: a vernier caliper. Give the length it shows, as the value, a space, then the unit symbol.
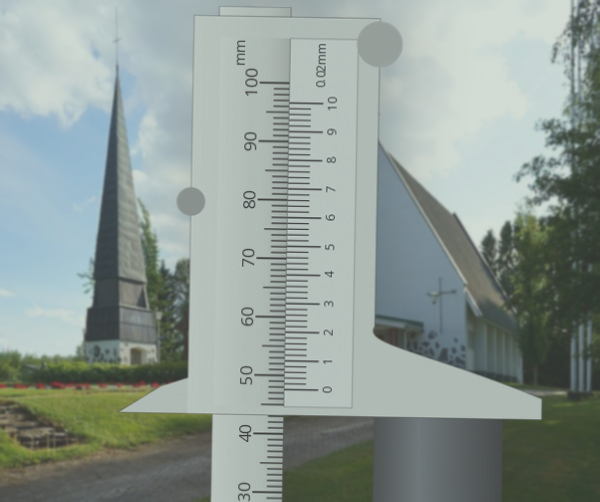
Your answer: 47.6 mm
